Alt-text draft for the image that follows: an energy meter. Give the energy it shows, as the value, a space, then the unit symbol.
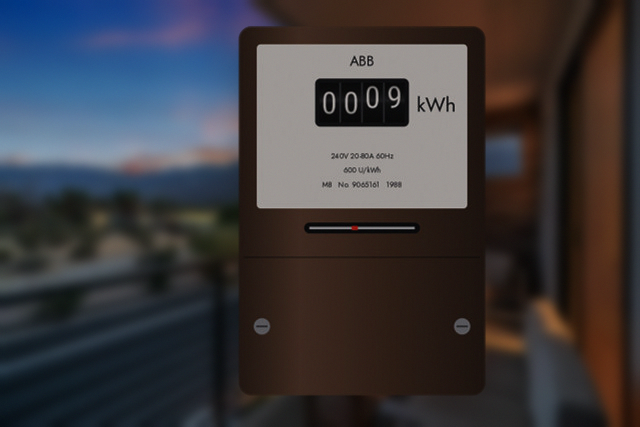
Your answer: 9 kWh
